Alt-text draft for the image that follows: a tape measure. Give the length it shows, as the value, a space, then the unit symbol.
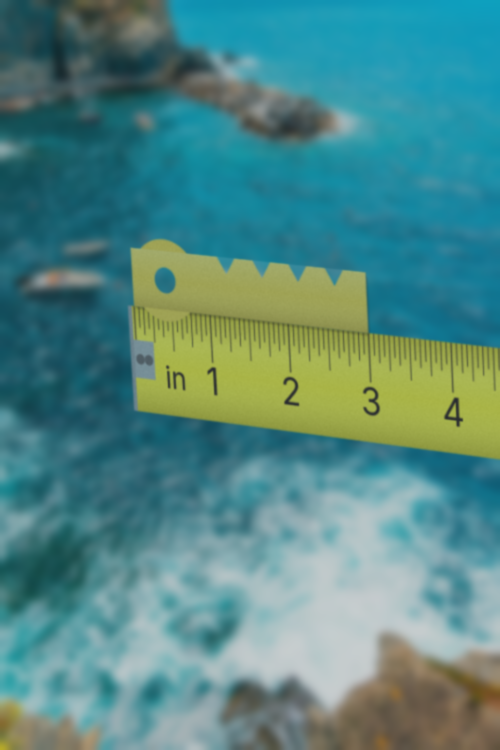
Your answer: 3 in
